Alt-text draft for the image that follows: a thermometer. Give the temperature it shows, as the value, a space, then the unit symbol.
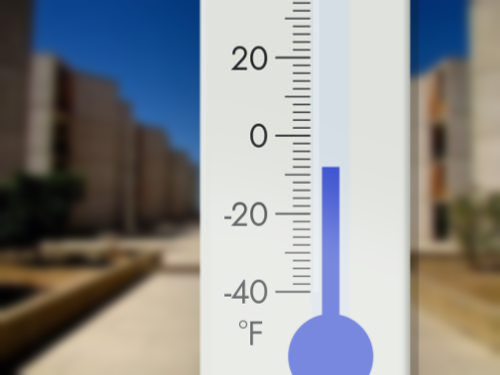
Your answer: -8 °F
